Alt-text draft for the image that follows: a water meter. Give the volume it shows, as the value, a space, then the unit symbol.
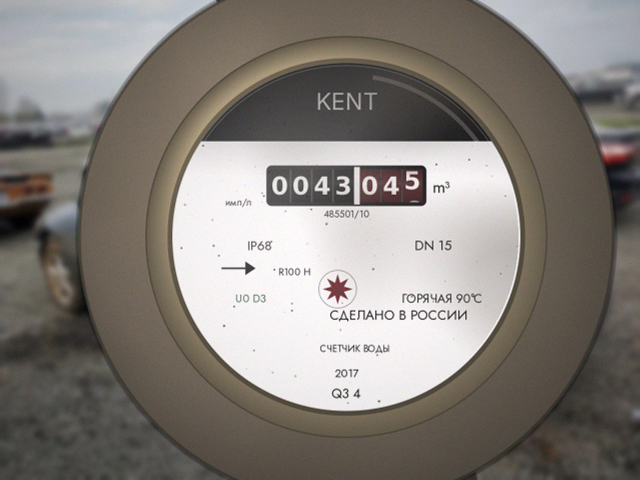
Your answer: 43.045 m³
